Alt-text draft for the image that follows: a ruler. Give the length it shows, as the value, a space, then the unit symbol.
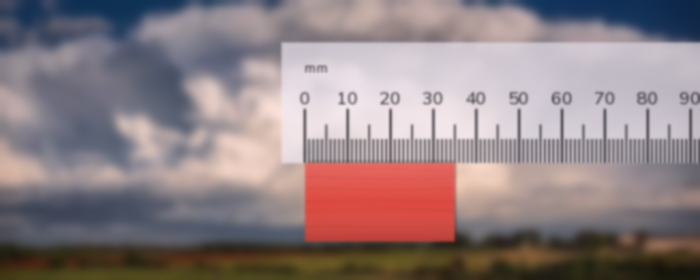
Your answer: 35 mm
